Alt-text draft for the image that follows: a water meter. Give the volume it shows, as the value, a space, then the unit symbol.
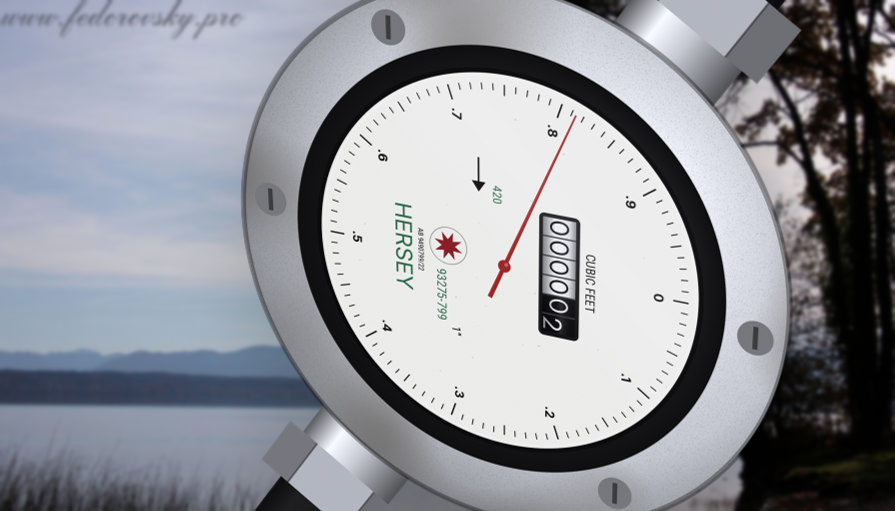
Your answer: 1.81 ft³
